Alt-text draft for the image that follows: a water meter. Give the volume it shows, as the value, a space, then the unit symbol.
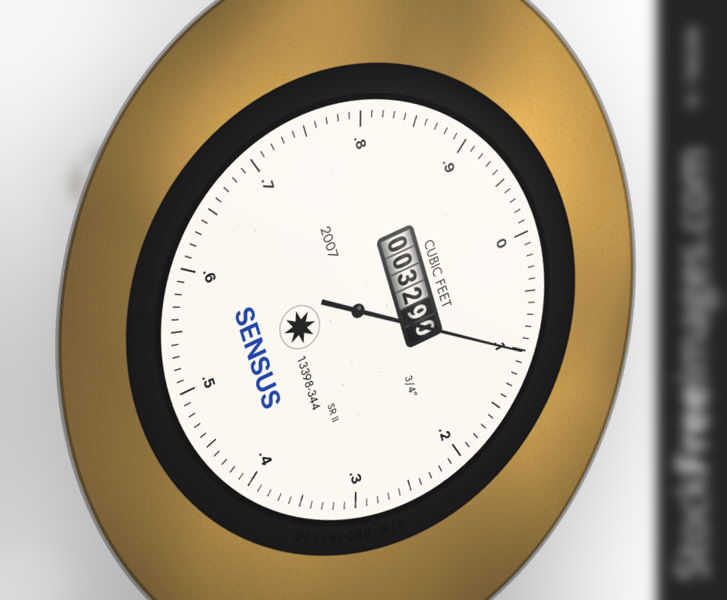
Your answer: 3290.10 ft³
